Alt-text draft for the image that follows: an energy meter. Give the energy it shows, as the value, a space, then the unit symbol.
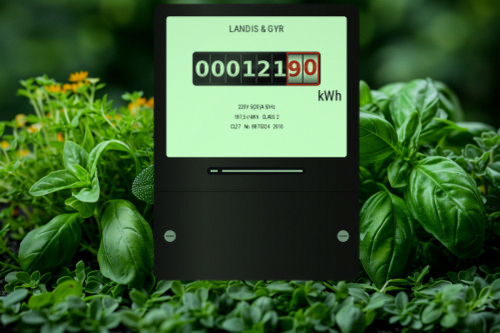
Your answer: 121.90 kWh
